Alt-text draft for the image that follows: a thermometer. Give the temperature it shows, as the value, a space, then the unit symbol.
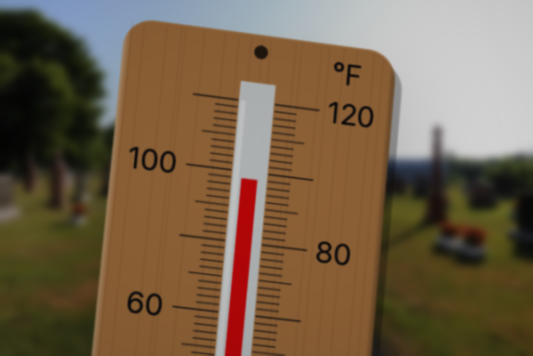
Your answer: 98 °F
